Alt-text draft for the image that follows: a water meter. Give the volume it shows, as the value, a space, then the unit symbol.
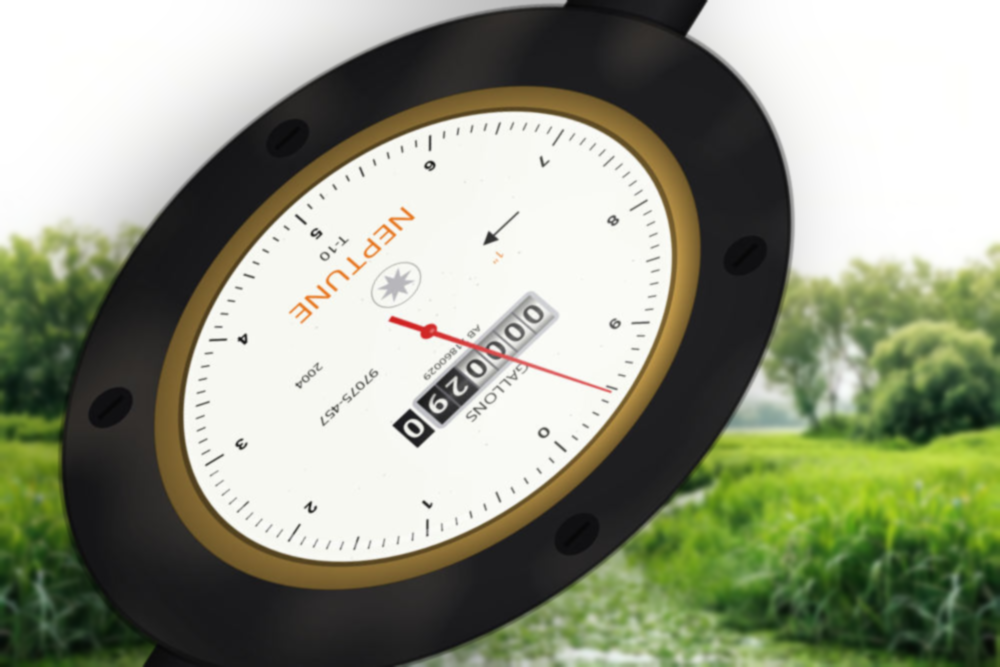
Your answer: 289.5 gal
